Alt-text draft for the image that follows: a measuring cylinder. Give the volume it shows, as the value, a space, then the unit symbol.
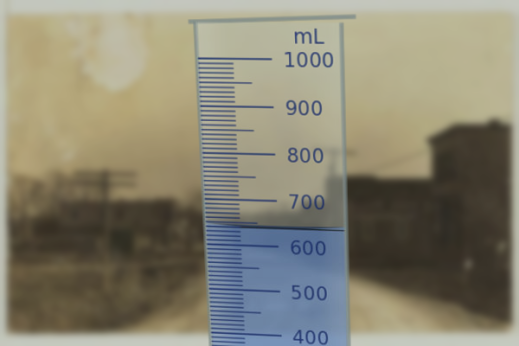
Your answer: 640 mL
